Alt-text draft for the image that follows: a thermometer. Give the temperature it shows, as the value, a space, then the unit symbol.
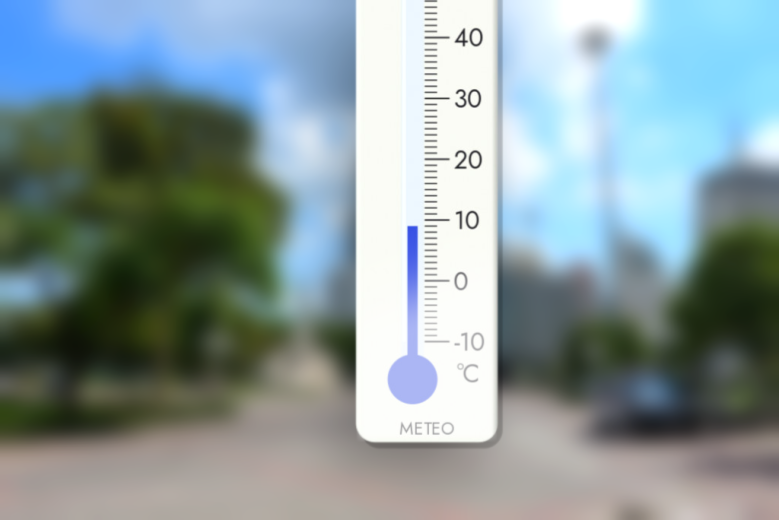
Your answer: 9 °C
